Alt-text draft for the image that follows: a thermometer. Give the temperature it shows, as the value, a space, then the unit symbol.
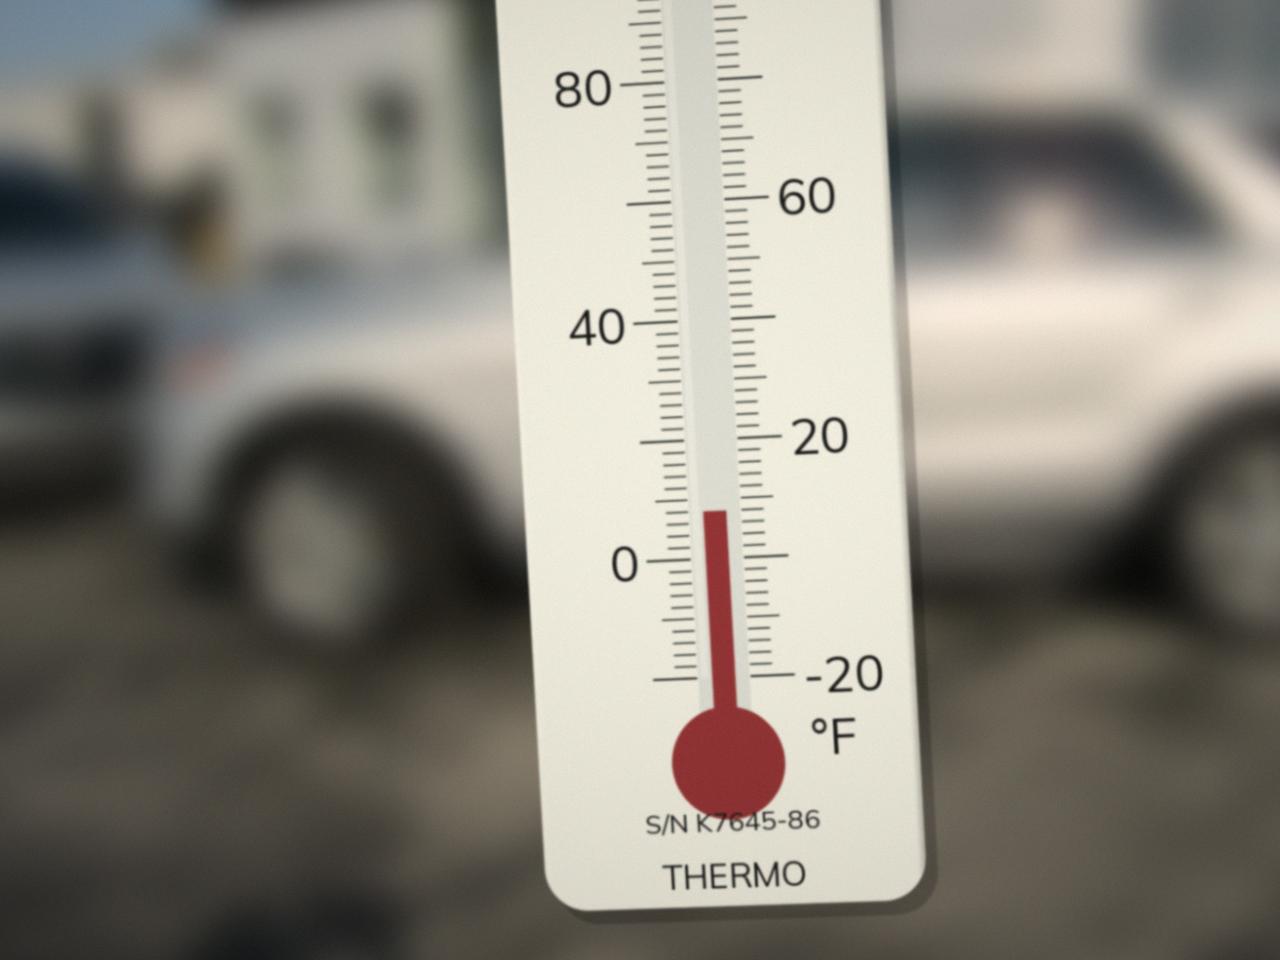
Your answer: 8 °F
